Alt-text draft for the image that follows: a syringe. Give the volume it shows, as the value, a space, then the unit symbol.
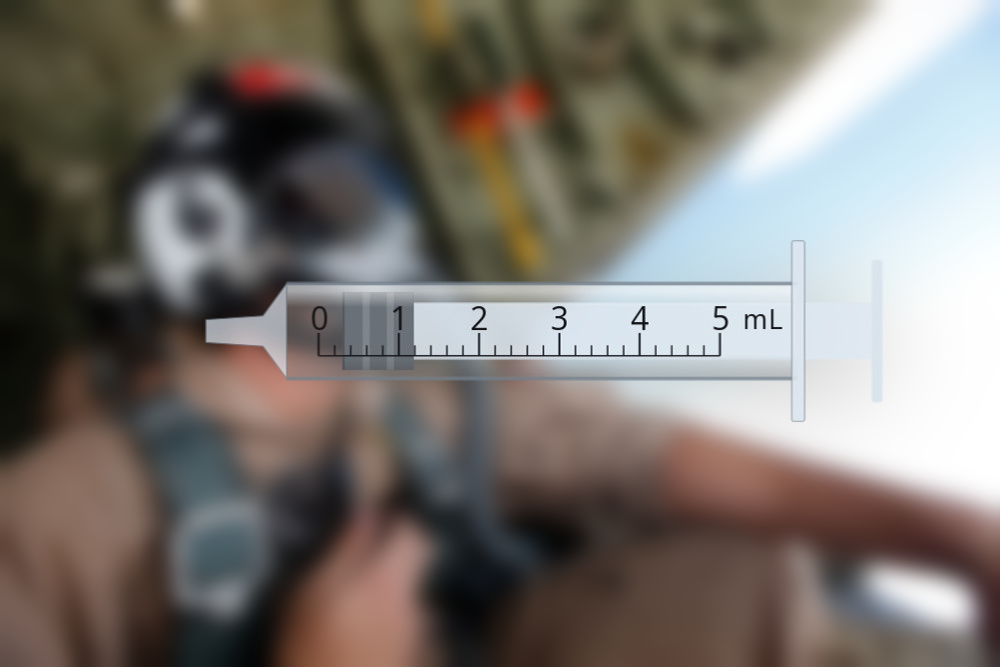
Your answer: 0.3 mL
